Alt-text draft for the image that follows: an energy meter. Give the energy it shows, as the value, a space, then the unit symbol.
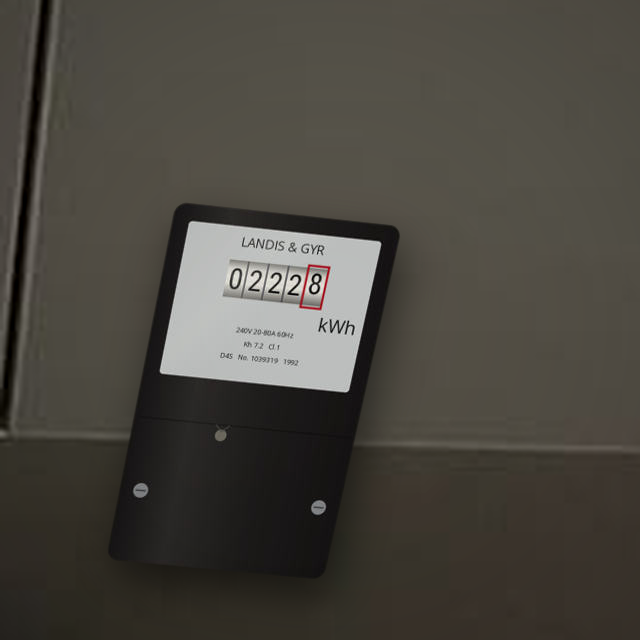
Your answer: 222.8 kWh
